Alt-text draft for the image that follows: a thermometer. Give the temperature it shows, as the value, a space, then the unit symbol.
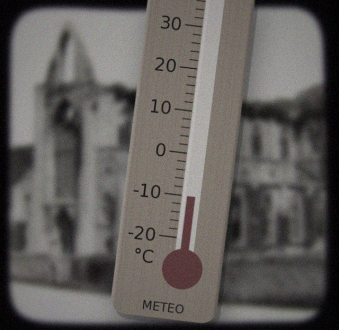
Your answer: -10 °C
